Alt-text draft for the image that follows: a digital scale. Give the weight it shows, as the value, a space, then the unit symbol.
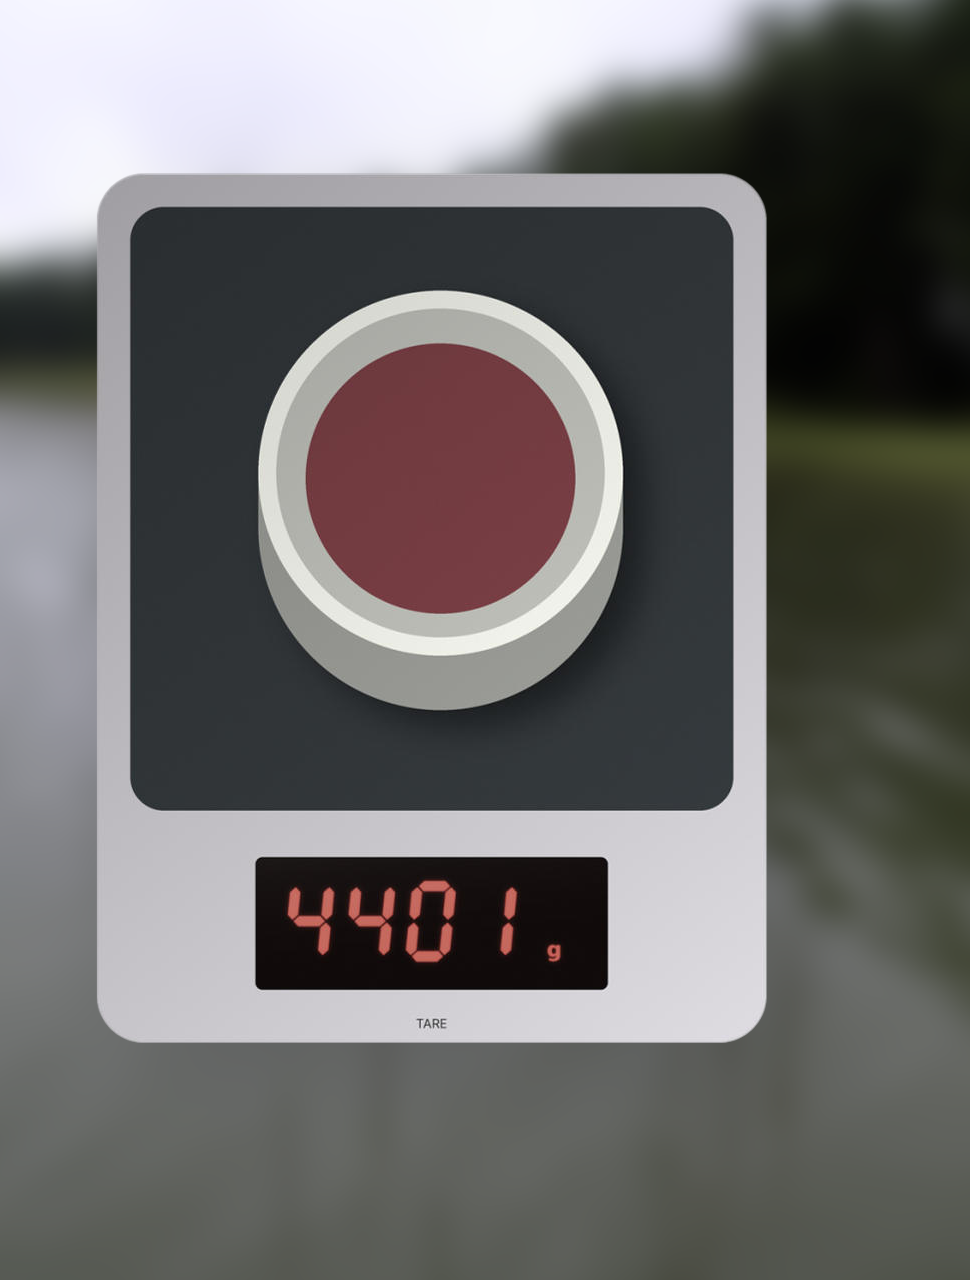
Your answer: 4401 g
